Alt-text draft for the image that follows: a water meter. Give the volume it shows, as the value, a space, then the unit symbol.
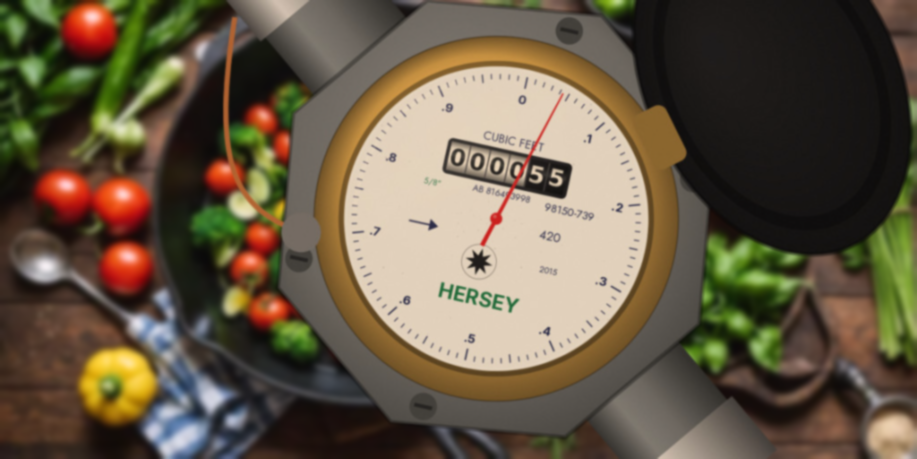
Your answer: 55.04 ft³
